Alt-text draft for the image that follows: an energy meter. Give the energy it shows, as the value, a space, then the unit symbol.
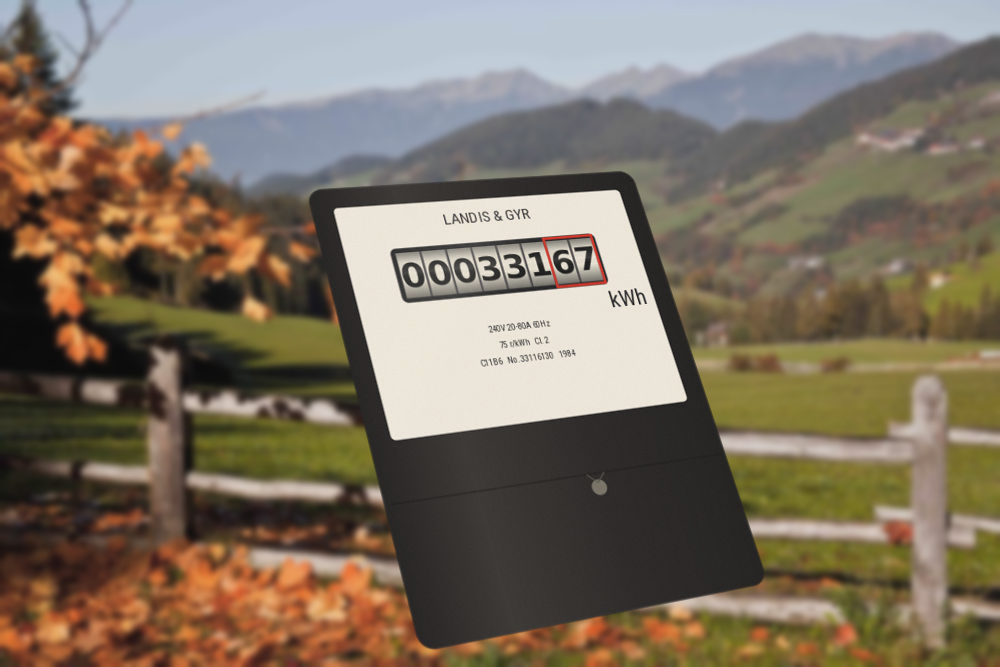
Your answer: 331.67 kWh
